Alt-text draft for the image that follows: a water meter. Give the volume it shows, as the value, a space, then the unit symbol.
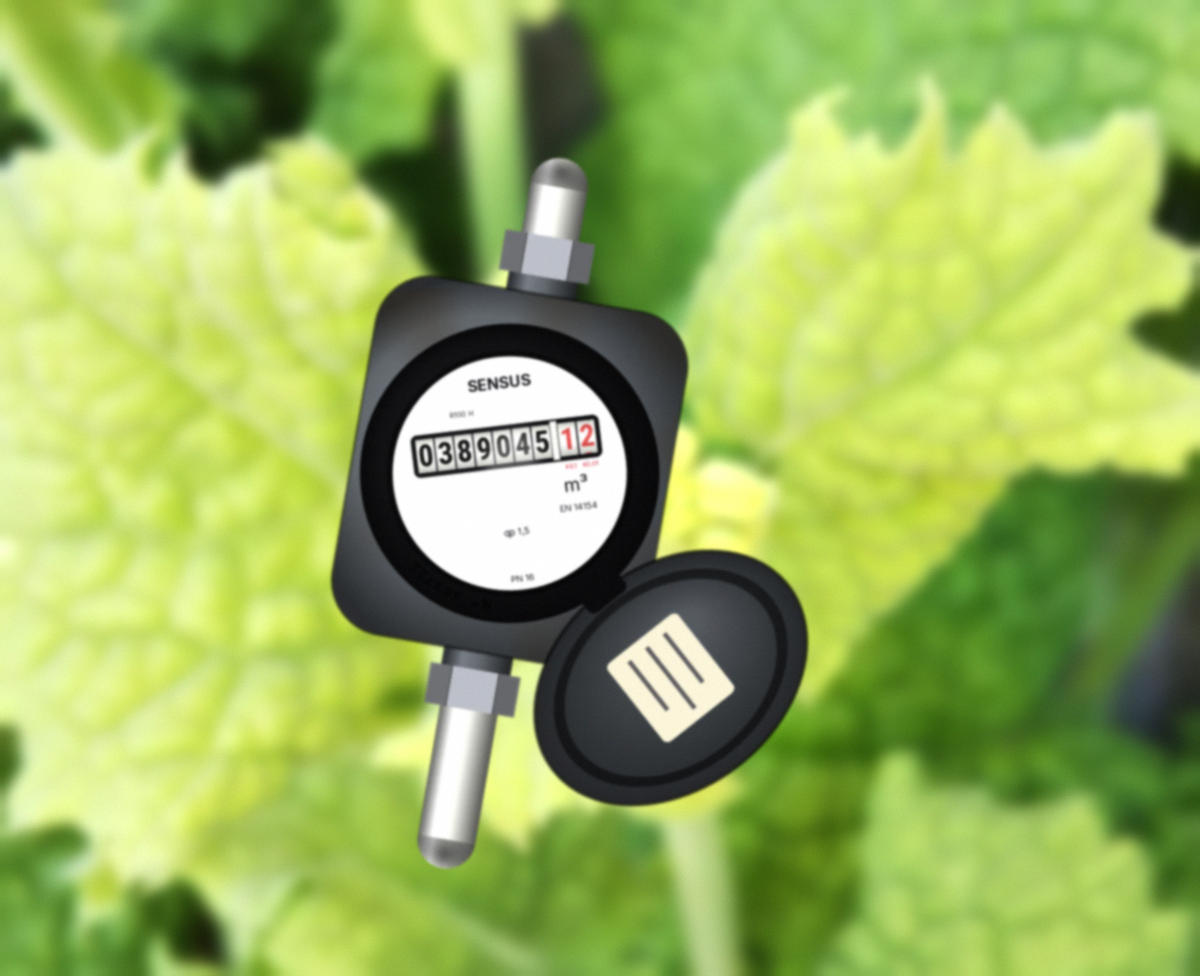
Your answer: 389045.12 m³
